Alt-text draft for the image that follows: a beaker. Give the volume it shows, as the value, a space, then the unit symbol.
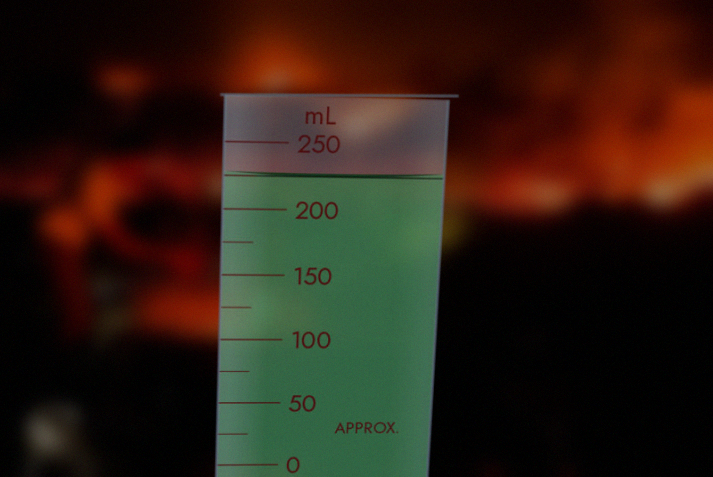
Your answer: 225 mL
